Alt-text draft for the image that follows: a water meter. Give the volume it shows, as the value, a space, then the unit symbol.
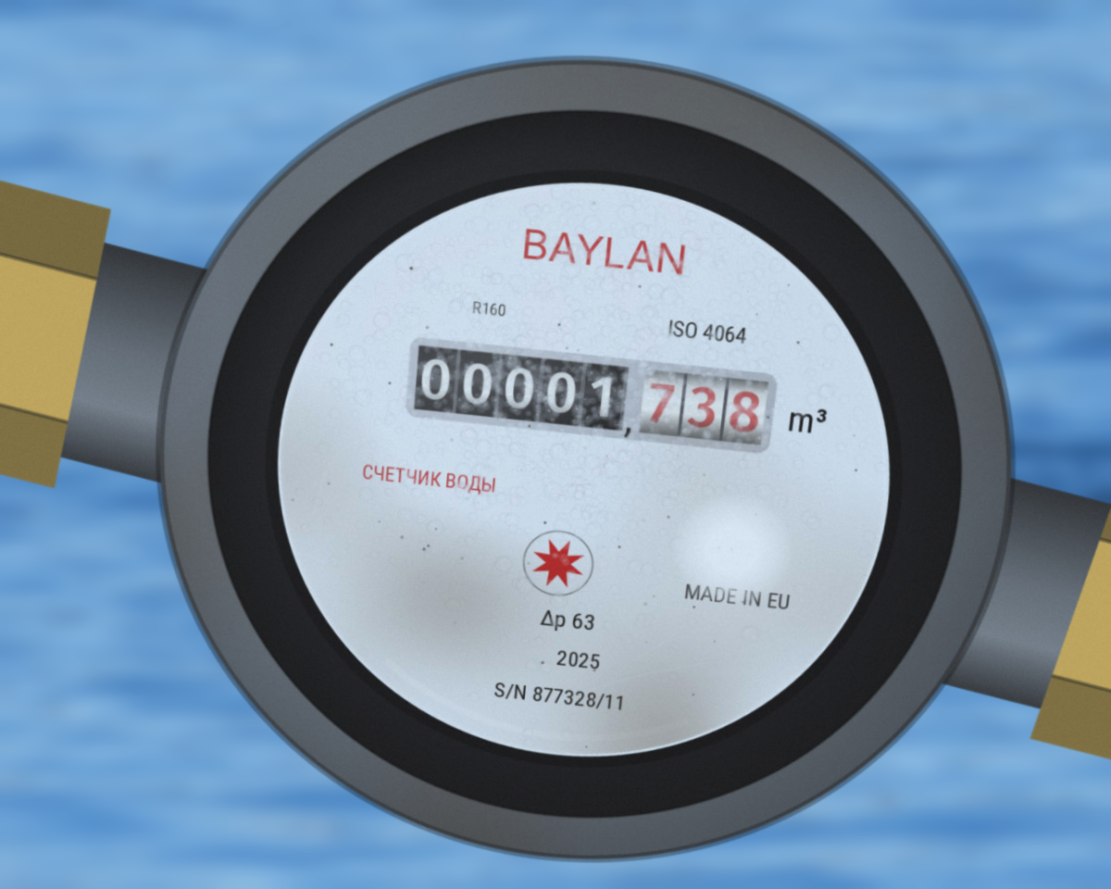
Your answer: 1.738 m³
